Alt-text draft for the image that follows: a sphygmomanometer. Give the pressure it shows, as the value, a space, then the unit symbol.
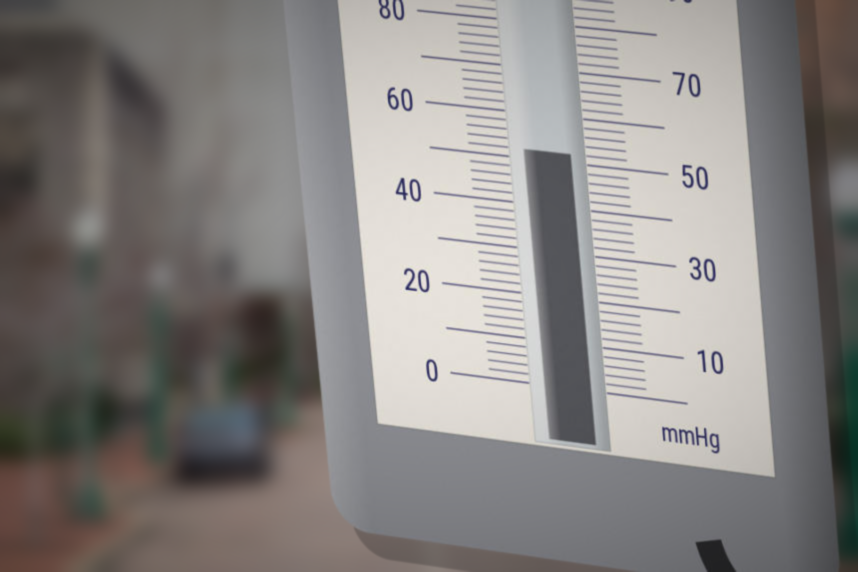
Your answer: 52 mmHg
